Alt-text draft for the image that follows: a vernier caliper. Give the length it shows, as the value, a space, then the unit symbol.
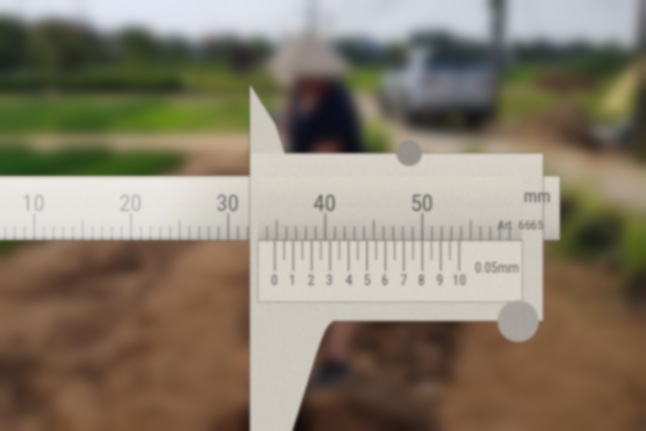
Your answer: 34.8 mm
